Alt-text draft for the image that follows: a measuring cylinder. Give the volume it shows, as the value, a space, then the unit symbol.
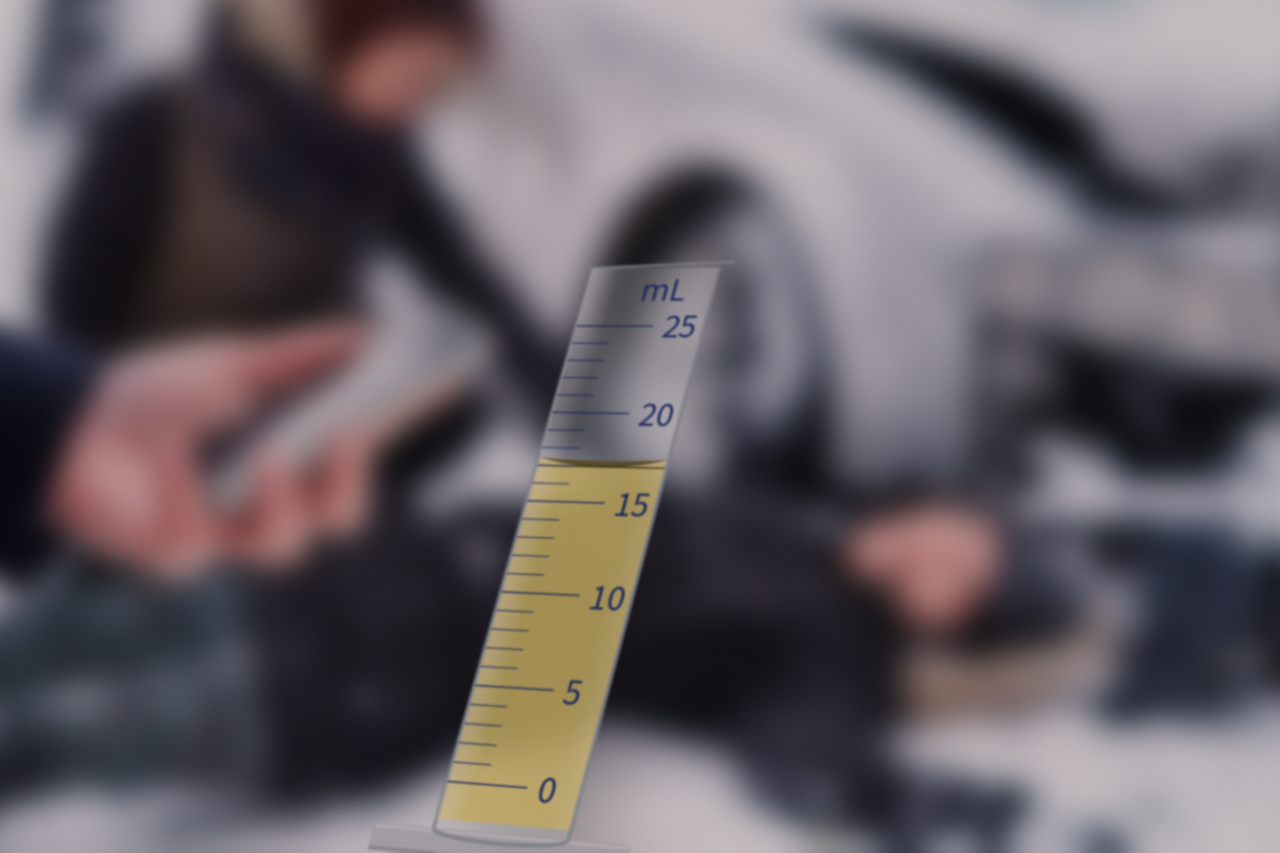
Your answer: 17 mL
